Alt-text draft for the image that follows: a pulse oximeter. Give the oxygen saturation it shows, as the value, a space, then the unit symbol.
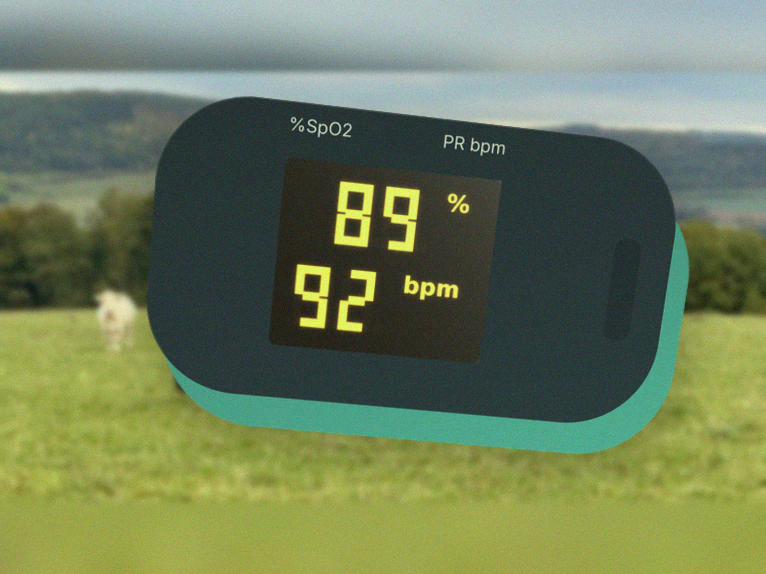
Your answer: 89 %
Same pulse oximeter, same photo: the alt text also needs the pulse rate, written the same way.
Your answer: 92 bpm
